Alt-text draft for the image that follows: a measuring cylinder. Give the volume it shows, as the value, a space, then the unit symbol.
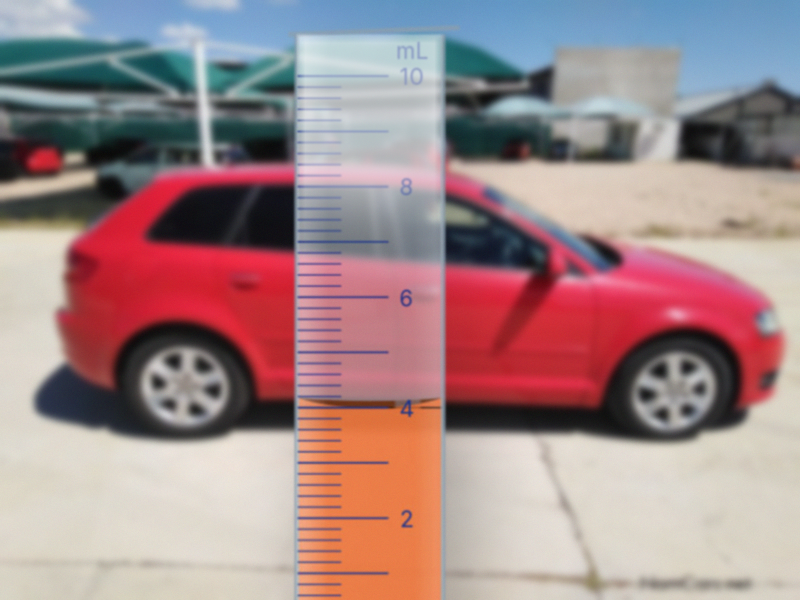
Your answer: 4 mL
